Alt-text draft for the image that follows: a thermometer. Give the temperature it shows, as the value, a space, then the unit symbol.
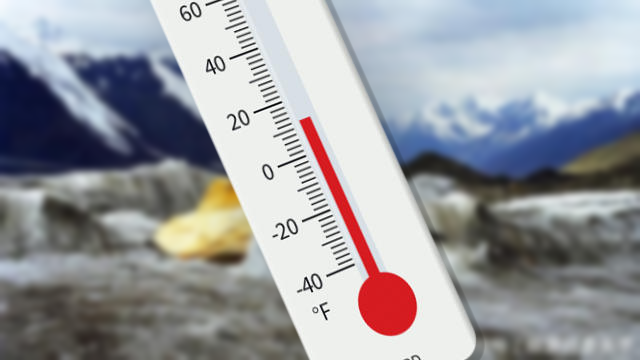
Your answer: 12 °F
